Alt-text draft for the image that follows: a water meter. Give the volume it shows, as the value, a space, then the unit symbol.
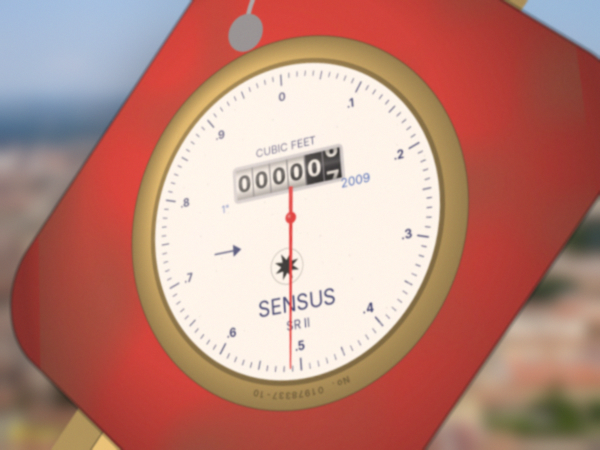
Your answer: 6.51 ft³
